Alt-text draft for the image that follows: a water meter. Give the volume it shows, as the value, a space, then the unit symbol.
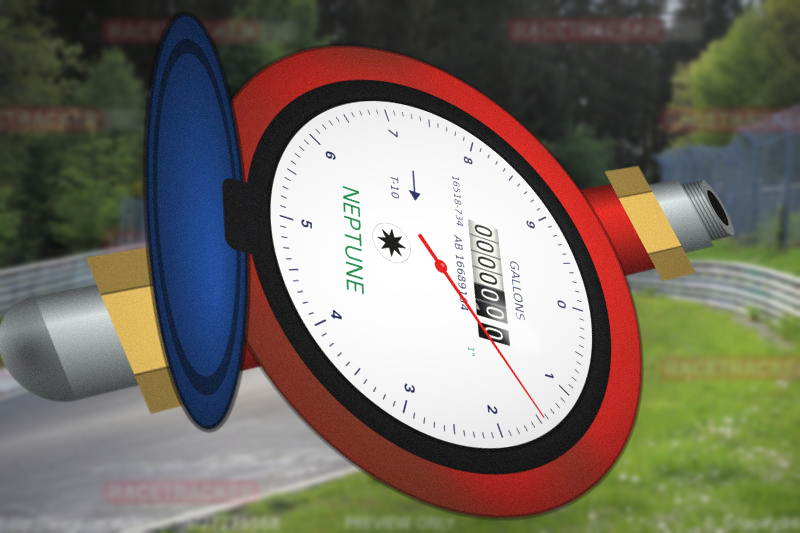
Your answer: 1.4 gal
